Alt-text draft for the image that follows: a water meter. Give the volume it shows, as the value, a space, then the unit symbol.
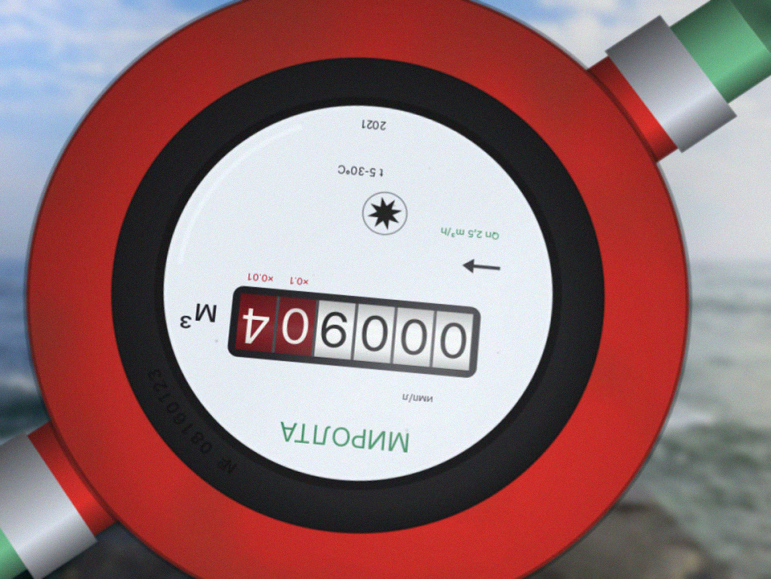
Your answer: 9.04 m³
